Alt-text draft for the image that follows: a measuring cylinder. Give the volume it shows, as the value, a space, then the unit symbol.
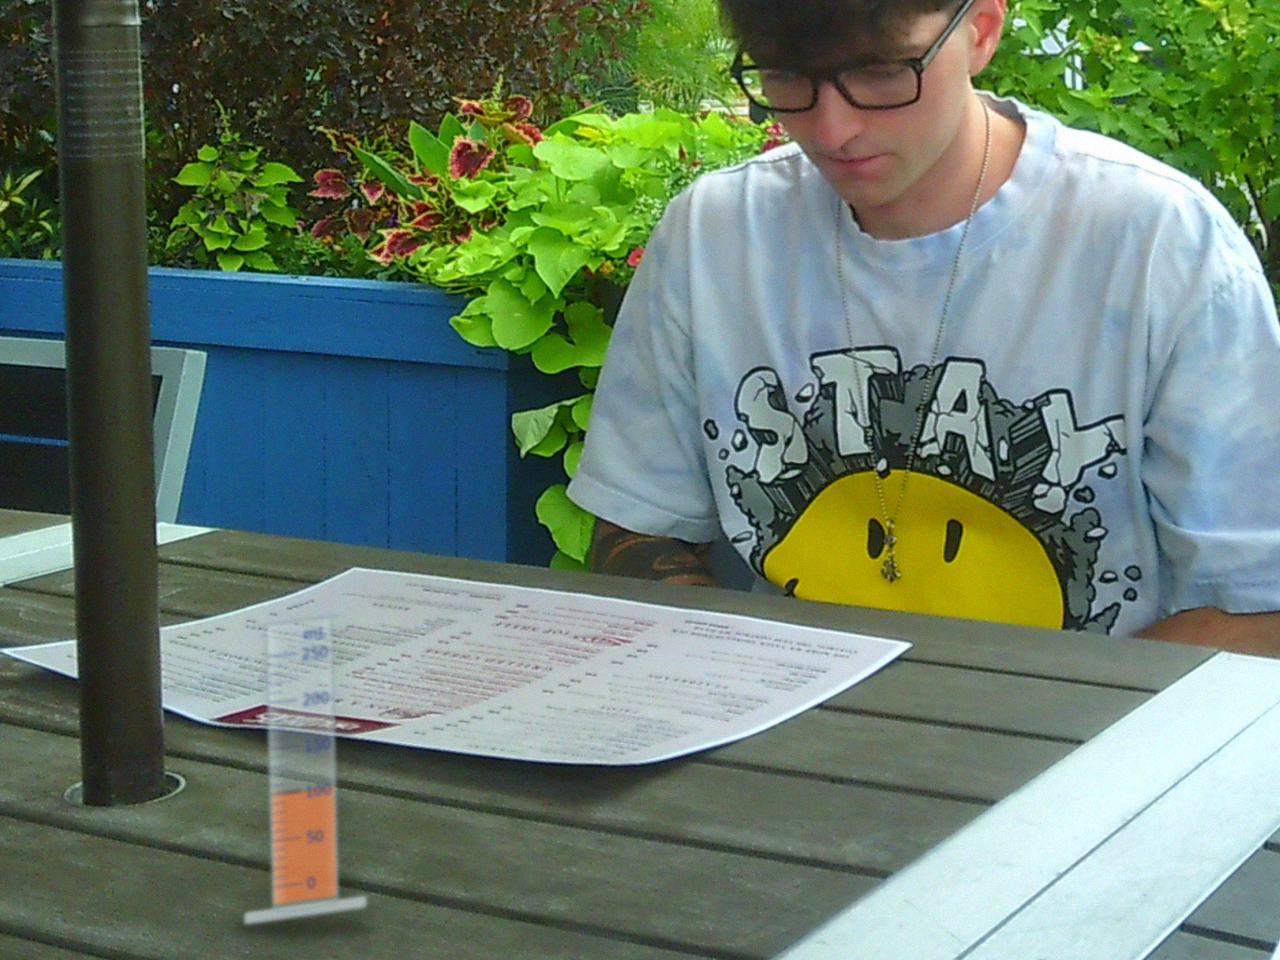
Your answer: 100 mL
